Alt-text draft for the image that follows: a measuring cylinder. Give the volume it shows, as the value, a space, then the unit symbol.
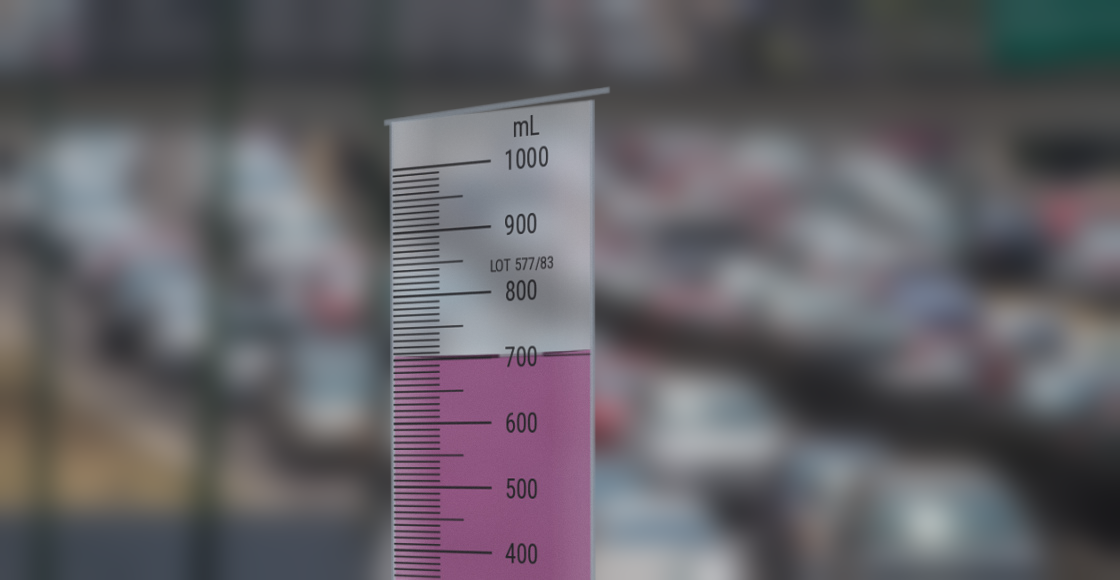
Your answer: 700 mL
